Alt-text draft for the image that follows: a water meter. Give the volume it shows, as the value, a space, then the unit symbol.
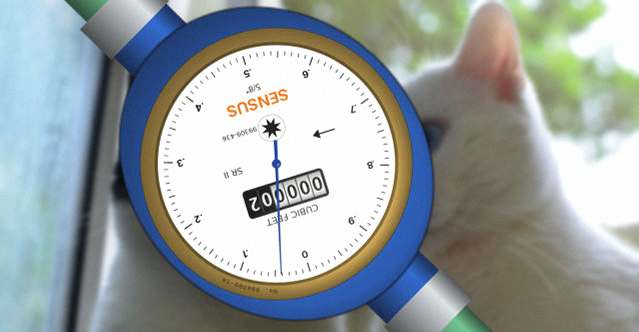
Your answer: 2.04 ft³
